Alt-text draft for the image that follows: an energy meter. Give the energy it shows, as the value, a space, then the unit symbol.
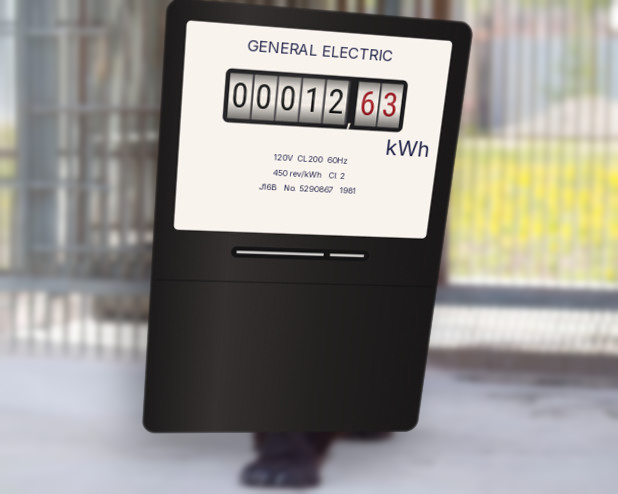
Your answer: 12.63 kWh
